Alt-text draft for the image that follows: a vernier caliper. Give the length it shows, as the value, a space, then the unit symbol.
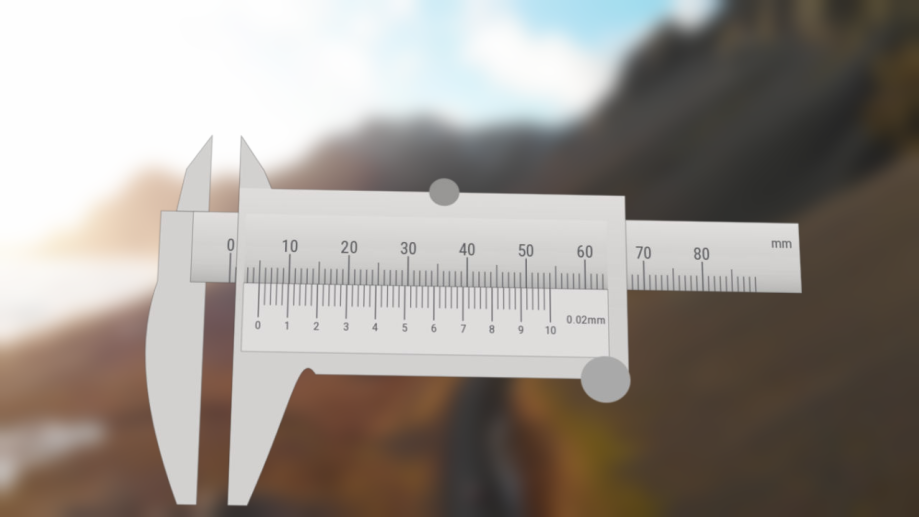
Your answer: 5.0 mm
